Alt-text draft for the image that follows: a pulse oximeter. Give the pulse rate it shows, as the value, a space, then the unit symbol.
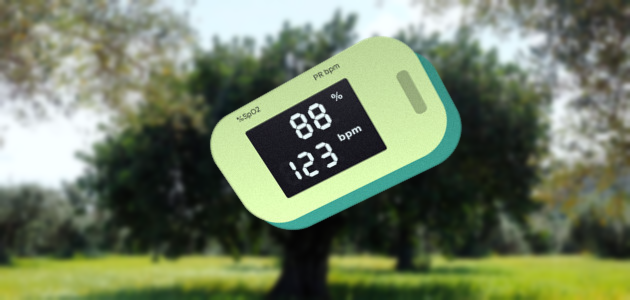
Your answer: 123 bpm
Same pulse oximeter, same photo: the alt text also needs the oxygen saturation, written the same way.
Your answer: 88 %
